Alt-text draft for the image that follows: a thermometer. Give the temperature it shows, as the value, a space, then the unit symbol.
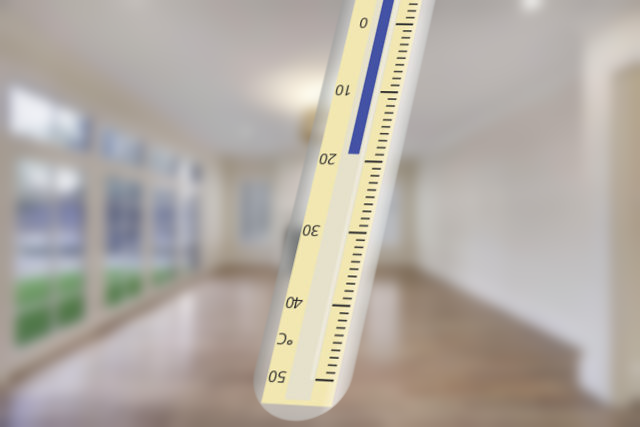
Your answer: 19 °C
